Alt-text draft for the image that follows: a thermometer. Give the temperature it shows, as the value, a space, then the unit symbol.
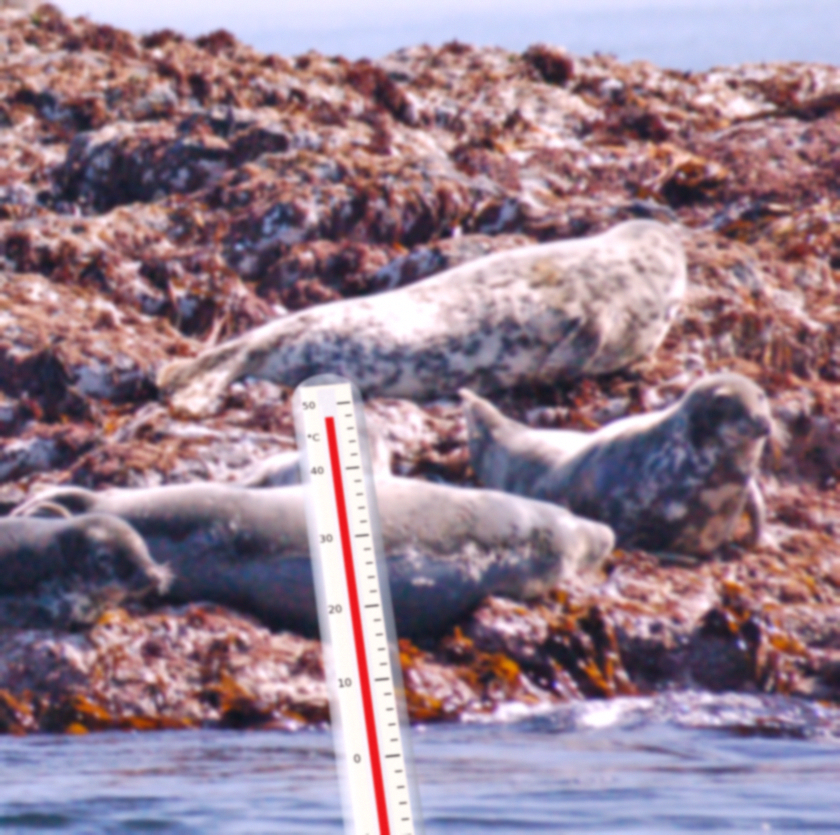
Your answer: 48 °C
